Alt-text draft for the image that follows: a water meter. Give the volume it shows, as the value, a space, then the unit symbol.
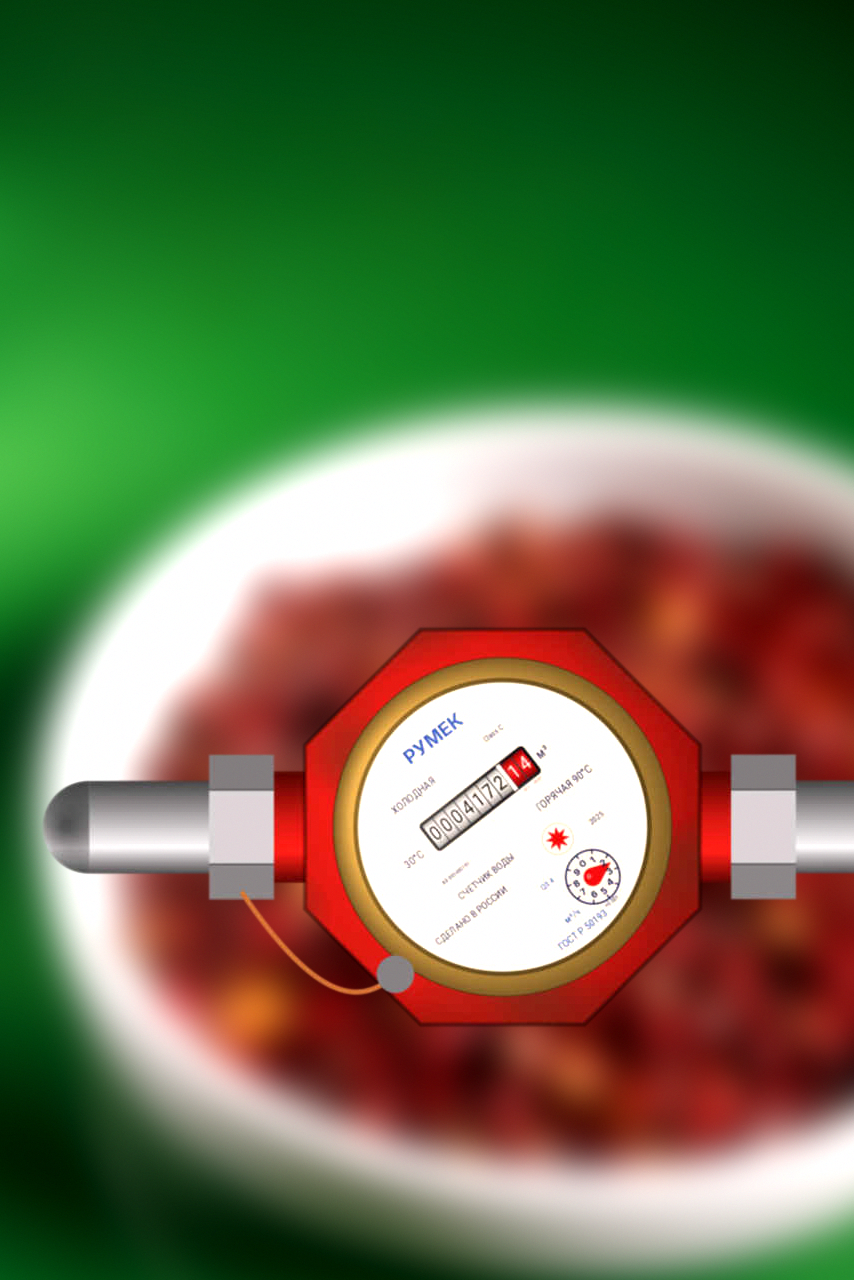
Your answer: 4172.142 m³
